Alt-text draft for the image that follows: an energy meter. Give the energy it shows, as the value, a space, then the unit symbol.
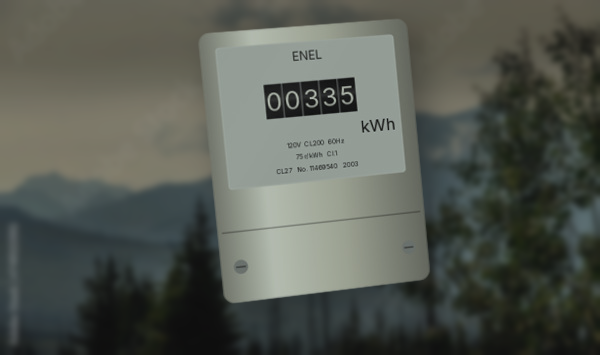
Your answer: 335 kWh
